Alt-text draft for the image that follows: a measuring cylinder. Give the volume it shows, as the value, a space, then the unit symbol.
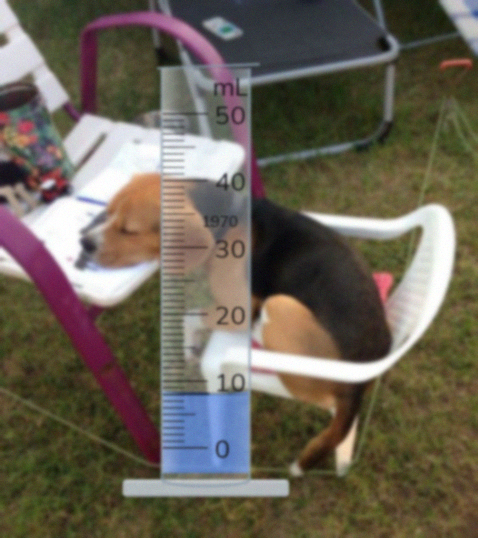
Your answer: 8 mL
